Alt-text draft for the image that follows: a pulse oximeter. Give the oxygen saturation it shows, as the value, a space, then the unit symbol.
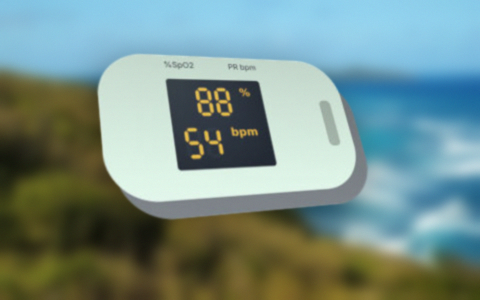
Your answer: 88 %
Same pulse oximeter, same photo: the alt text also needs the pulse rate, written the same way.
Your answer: 54 bpm
